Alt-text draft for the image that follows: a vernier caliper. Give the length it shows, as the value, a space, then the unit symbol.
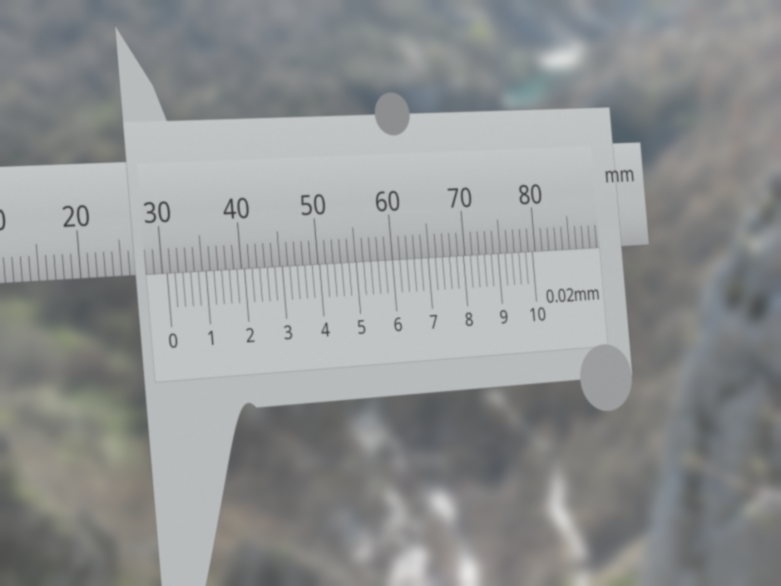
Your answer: 30.6 mm
